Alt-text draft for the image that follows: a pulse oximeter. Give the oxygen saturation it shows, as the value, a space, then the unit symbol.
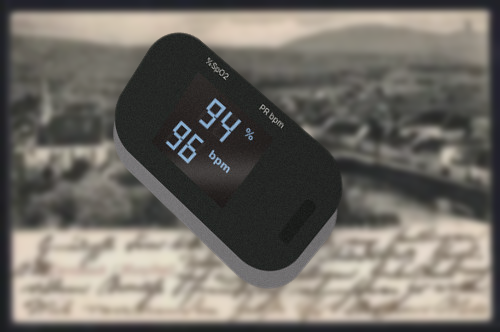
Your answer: 94 %
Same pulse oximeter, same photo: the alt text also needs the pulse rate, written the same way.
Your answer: 96 bpm
